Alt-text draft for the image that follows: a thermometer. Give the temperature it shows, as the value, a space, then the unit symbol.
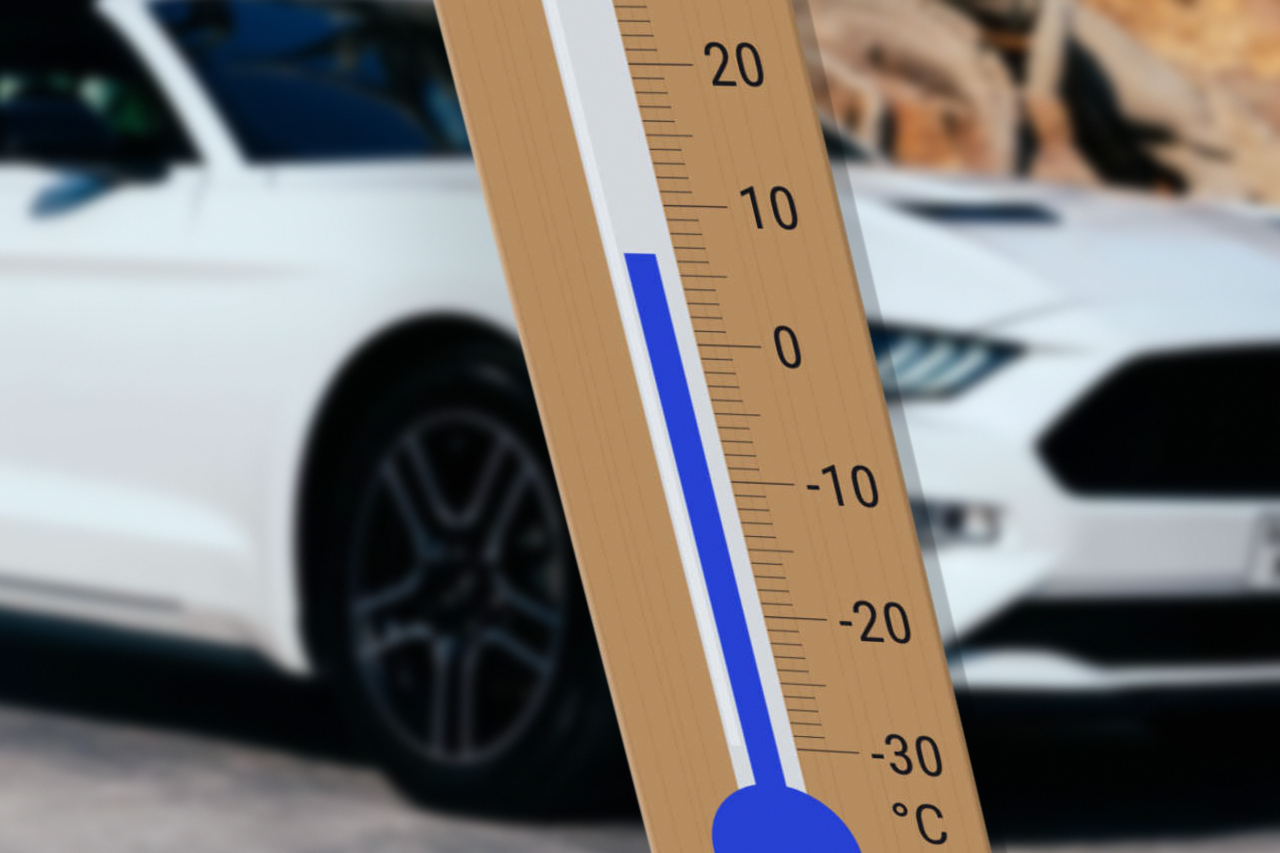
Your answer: 6.5 °C
